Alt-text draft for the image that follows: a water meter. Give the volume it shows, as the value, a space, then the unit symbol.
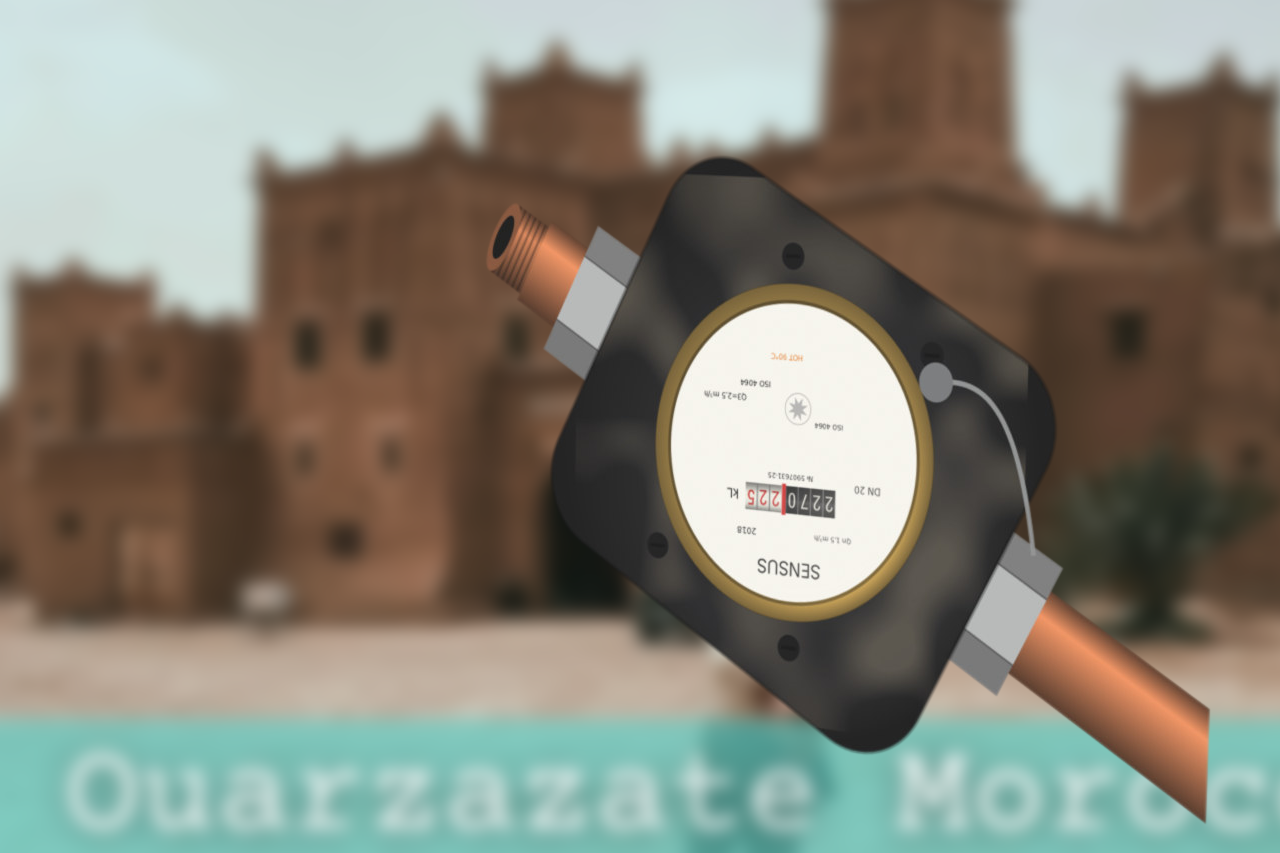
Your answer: 2270.225 kL
